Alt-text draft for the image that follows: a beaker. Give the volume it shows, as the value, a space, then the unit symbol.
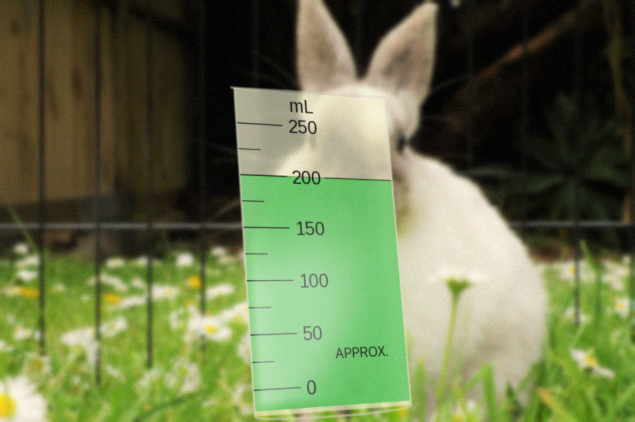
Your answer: 200 mL
